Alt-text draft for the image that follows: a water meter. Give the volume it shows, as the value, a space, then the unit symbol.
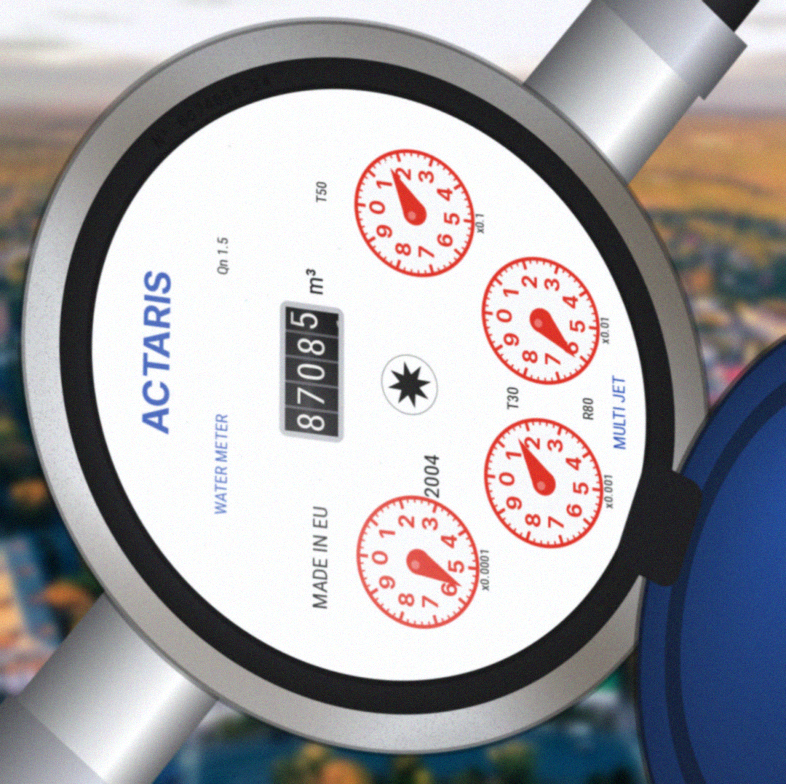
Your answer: 87085.1615 m³
